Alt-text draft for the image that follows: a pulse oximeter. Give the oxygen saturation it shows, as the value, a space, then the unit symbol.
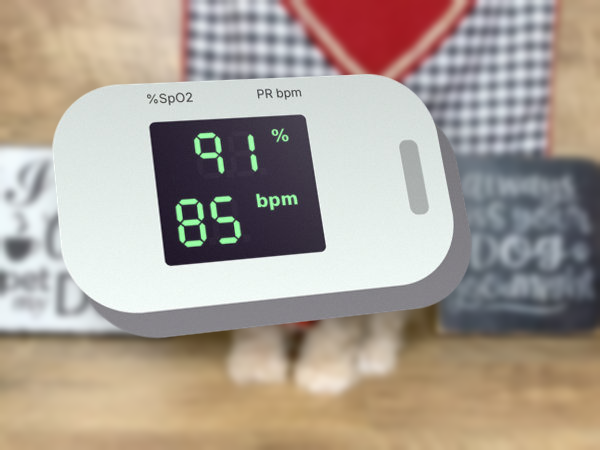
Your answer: 91 %
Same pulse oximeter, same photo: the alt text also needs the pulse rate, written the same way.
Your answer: 85 bpm
